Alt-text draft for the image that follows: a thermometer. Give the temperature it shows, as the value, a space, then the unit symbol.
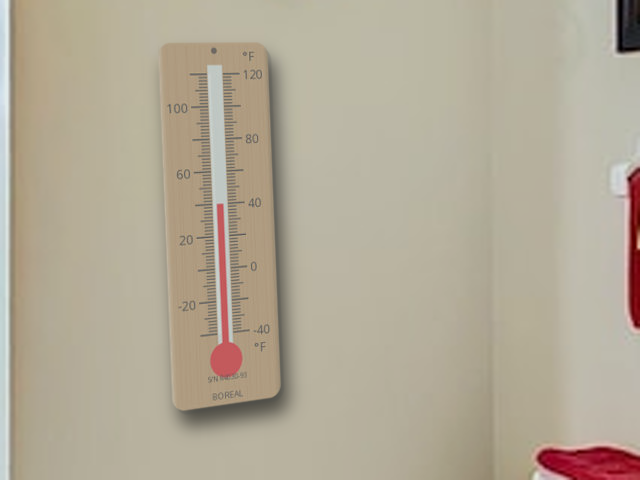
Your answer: 40 °F
